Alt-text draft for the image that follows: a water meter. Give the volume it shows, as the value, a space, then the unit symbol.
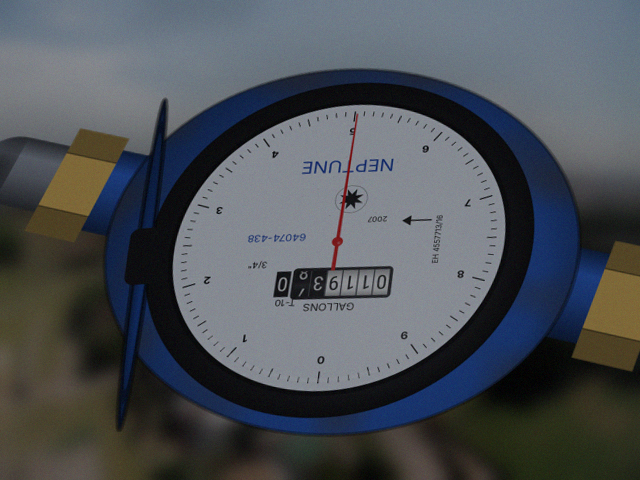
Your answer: 119375.0 gal
